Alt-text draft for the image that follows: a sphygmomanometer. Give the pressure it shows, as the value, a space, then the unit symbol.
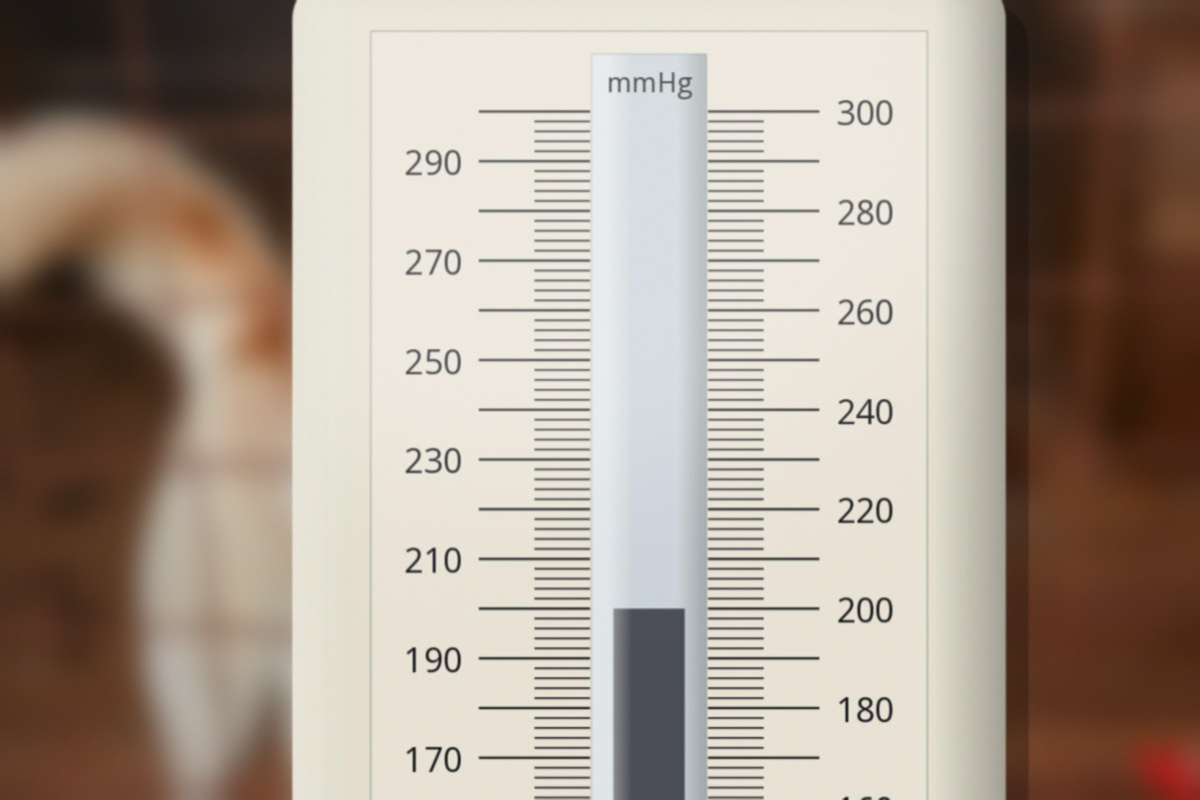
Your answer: 200 mmHg
